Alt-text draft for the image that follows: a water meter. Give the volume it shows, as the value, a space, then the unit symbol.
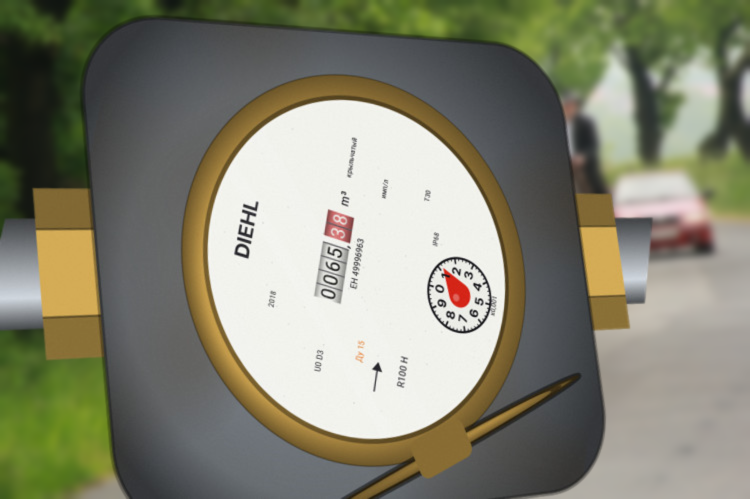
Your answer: 65.381 m³
